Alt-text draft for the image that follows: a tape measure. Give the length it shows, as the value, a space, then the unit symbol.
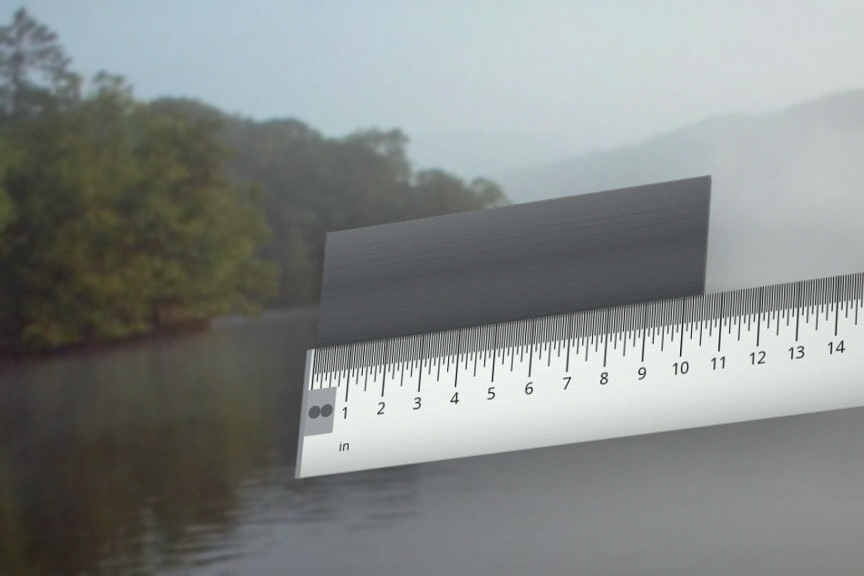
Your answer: 10.5 in
